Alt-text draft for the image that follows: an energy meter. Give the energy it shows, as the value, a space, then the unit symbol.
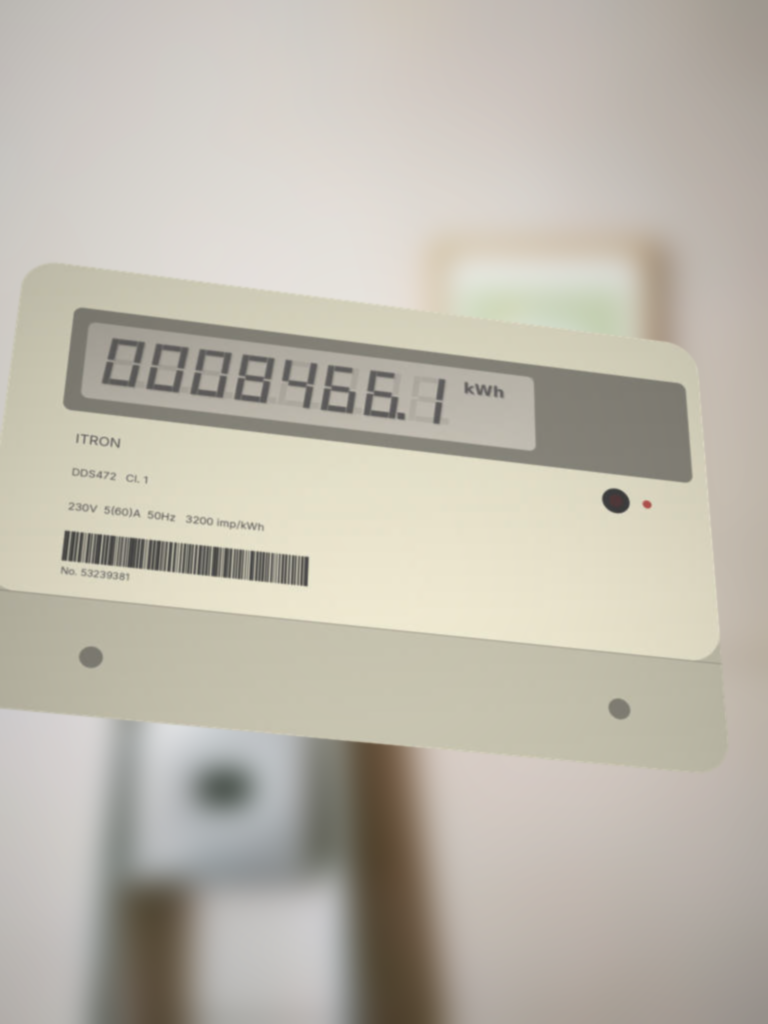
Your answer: 8466.1 kWh
